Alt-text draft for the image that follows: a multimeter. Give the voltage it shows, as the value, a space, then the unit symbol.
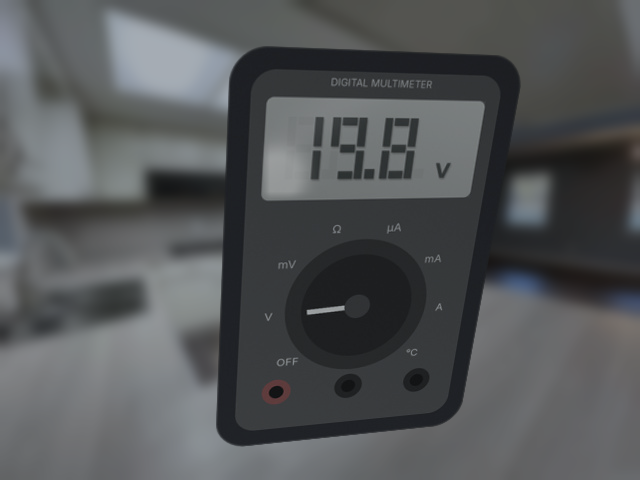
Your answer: 19.8 V
